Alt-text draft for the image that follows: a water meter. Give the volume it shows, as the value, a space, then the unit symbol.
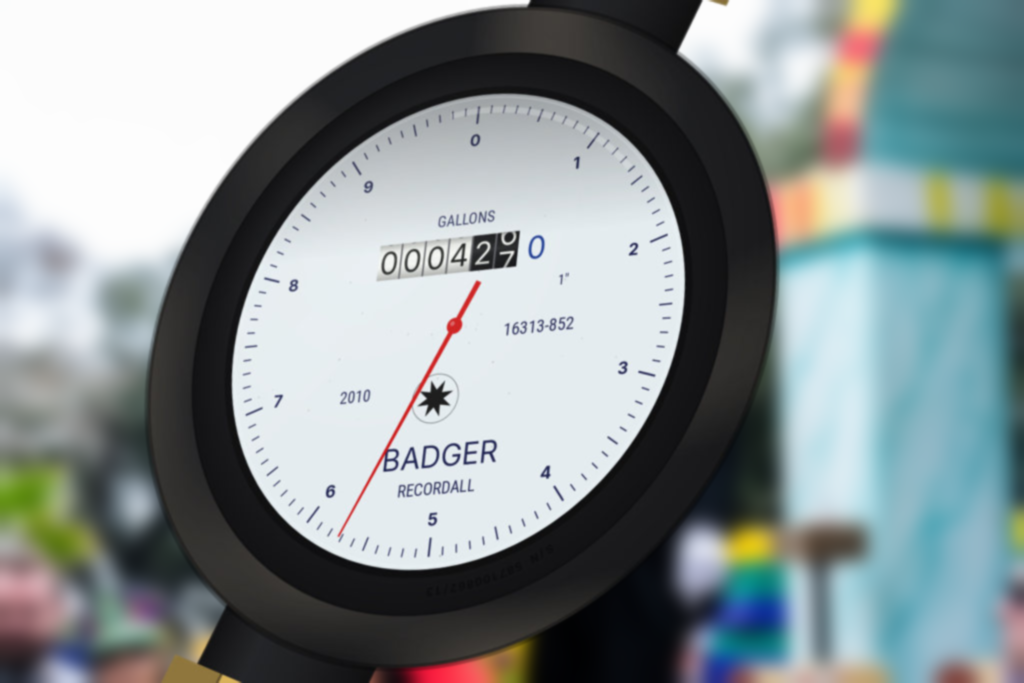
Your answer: 4265.7 gal
